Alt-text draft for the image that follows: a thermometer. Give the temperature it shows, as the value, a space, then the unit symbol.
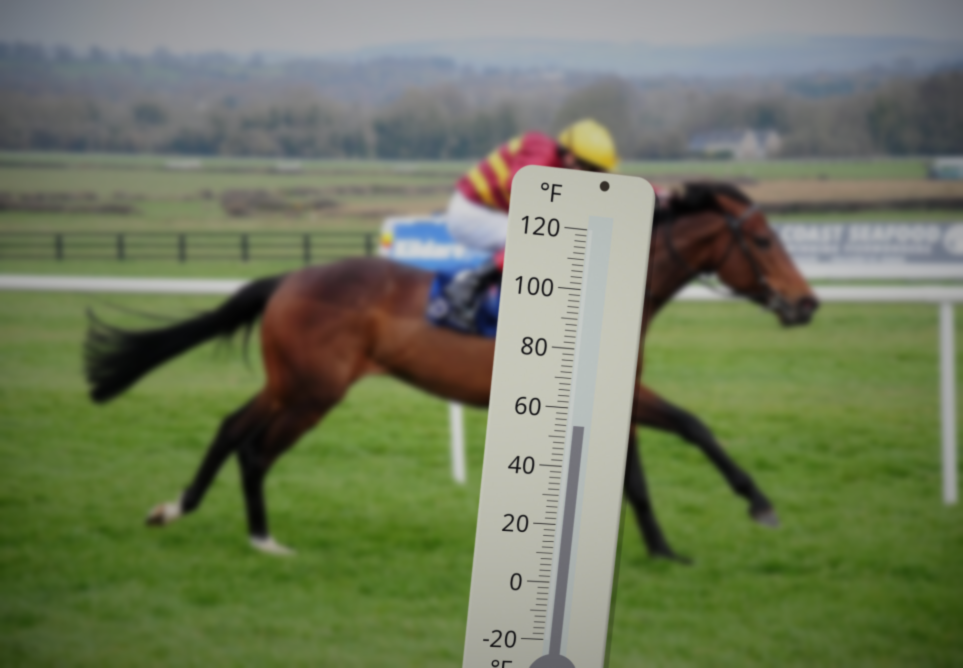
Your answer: 54 °F
